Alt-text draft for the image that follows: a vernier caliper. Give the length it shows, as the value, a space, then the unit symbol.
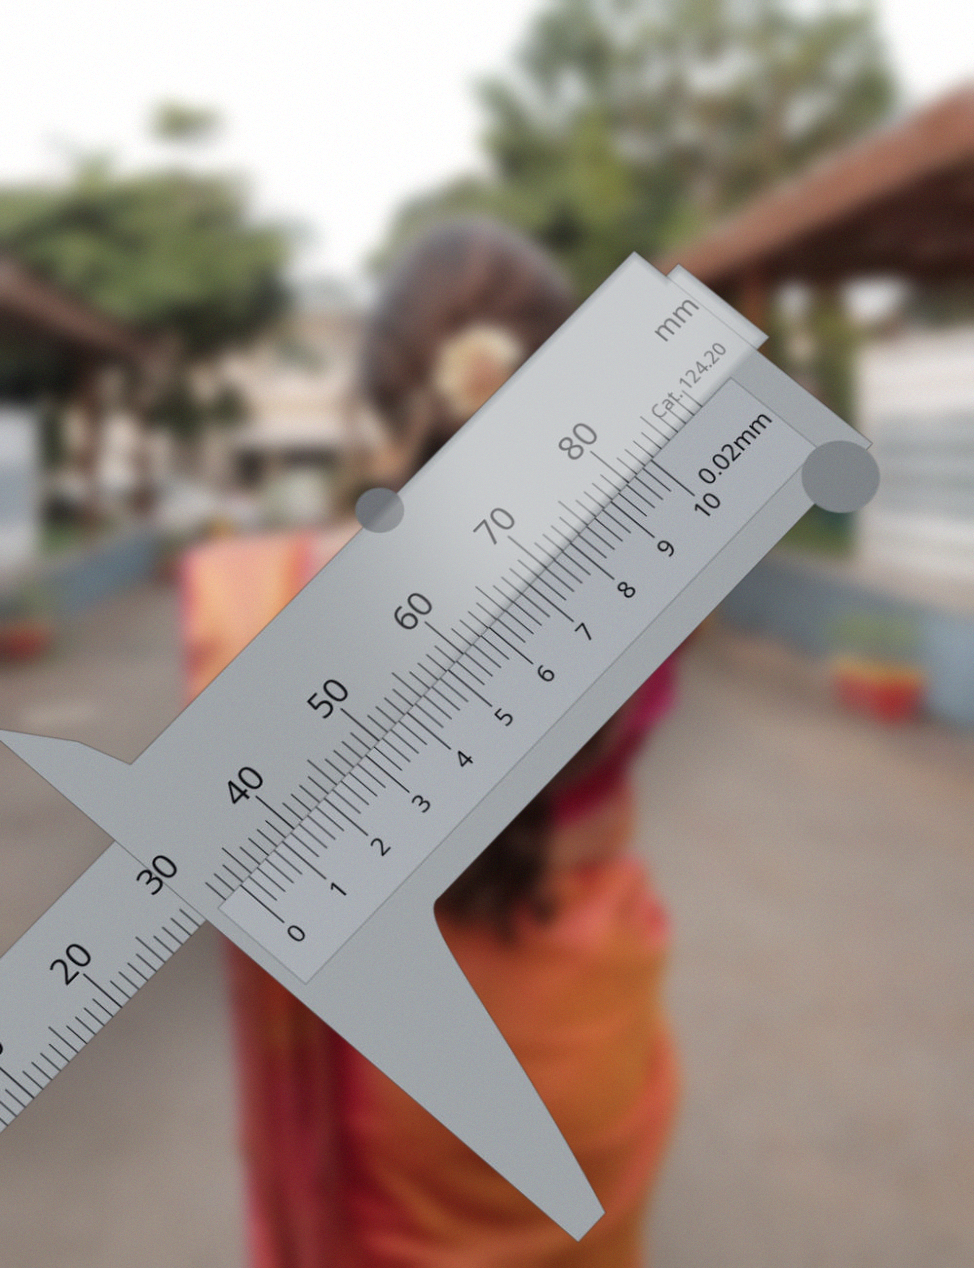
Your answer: 33.7 mm
